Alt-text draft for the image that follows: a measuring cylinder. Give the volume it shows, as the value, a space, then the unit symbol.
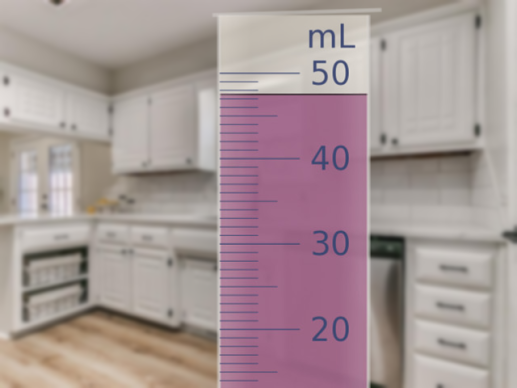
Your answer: 47.5 mL
